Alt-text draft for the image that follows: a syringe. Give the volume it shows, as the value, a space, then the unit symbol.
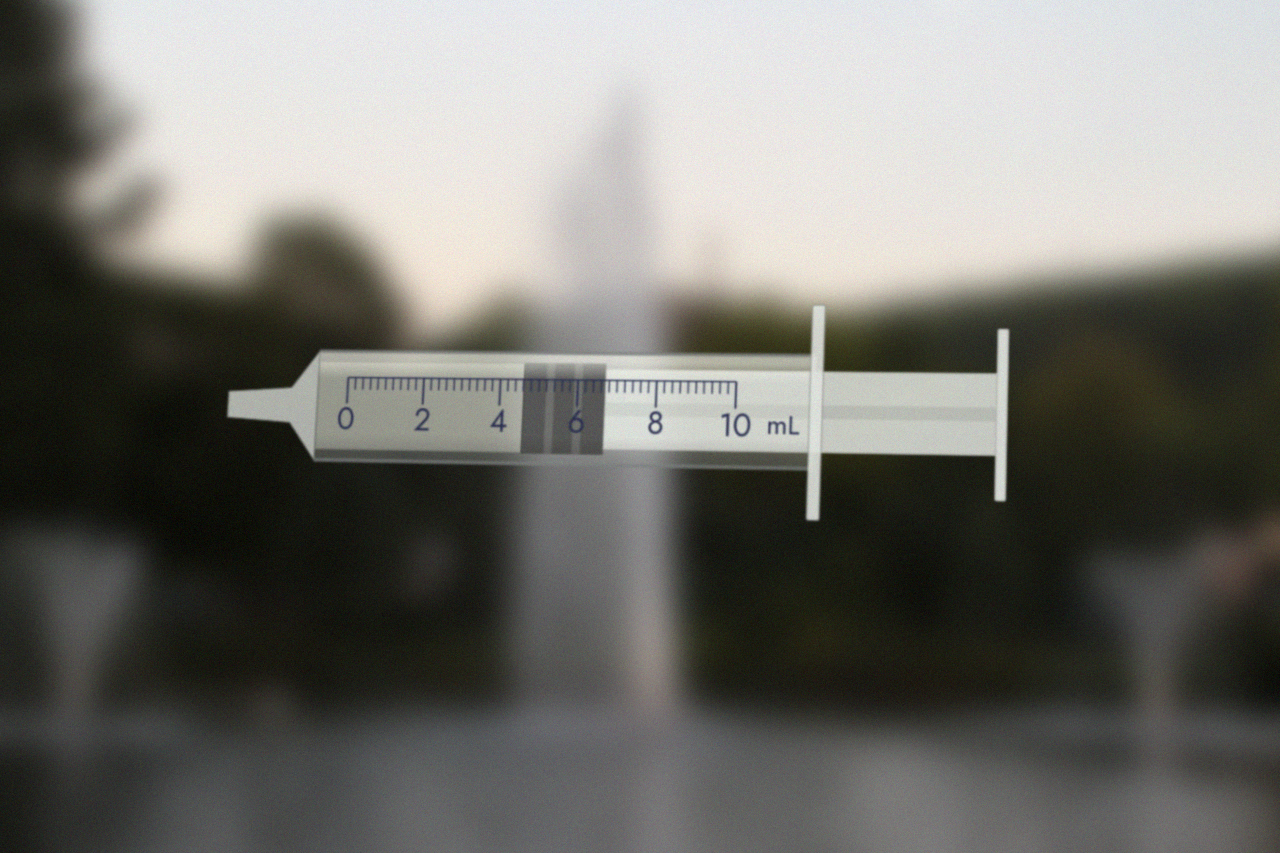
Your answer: 4.6 mL
